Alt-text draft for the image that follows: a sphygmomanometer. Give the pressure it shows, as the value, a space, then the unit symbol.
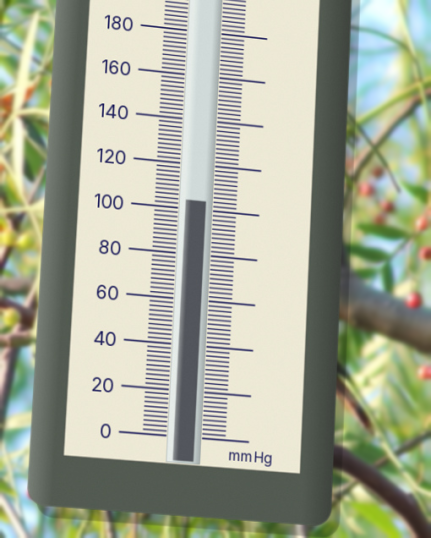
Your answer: 104 mmHg
